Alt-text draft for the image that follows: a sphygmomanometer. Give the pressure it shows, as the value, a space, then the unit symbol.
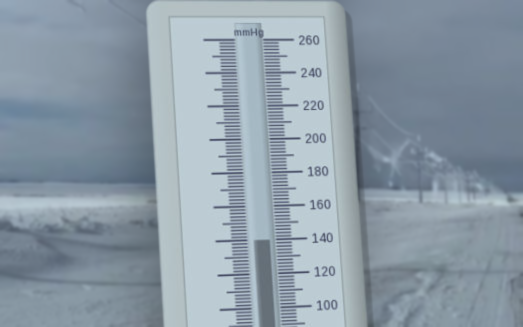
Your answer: 140 mmHg
